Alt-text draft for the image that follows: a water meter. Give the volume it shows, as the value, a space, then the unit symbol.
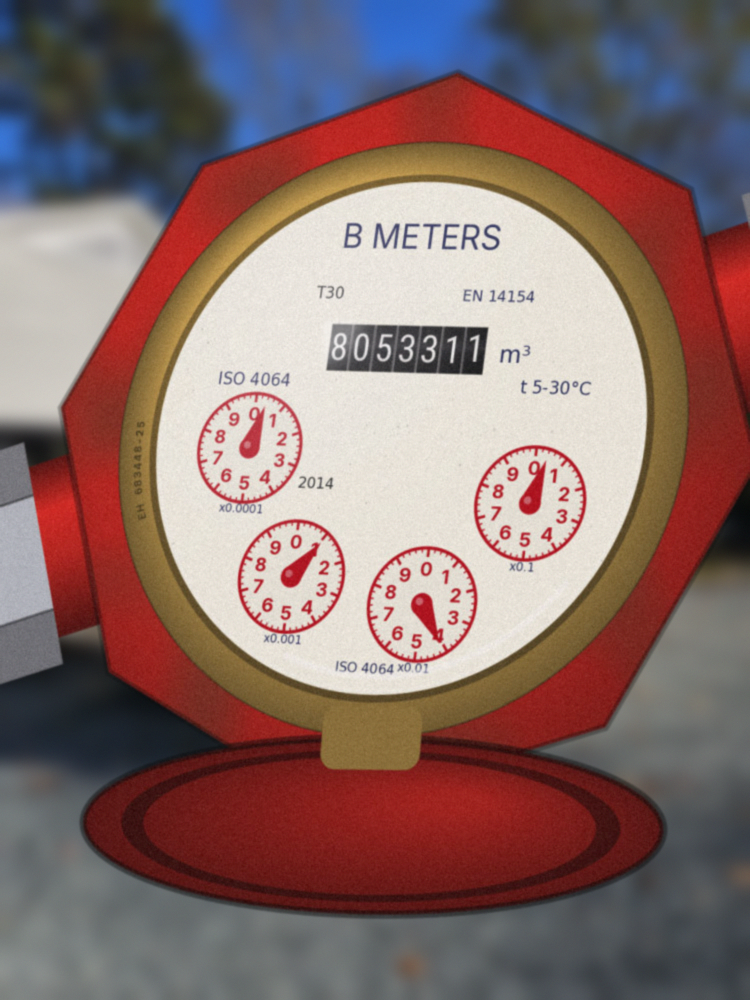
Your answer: 8053311.0410 m³
